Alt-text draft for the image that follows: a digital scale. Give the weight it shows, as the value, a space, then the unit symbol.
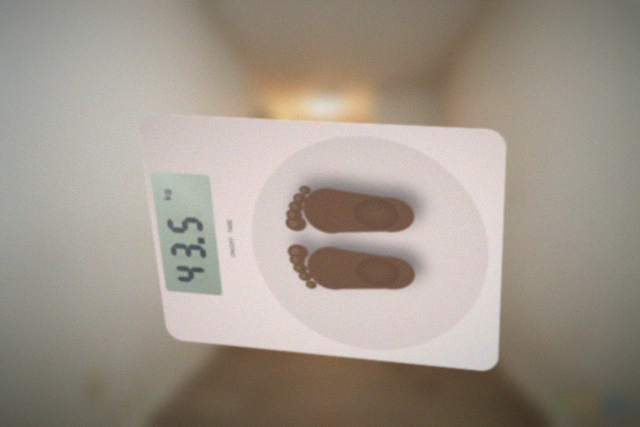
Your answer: 43.5 kg
